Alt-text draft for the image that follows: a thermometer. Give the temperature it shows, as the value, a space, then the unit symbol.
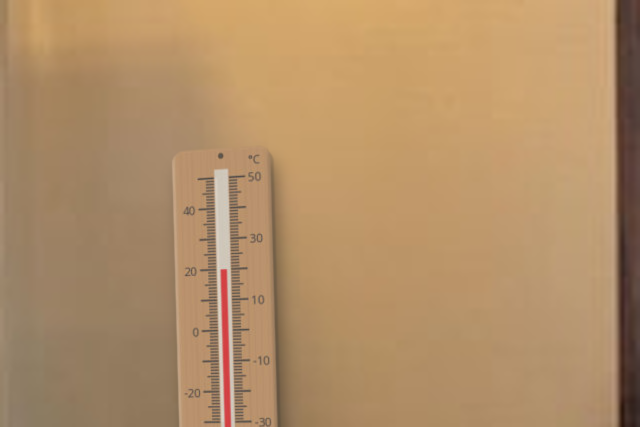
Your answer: 20 °C
